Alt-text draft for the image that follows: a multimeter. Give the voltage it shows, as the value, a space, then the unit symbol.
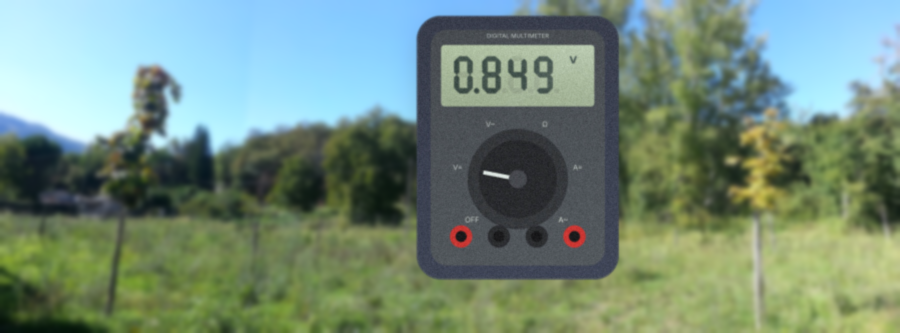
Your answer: 0.849 V
